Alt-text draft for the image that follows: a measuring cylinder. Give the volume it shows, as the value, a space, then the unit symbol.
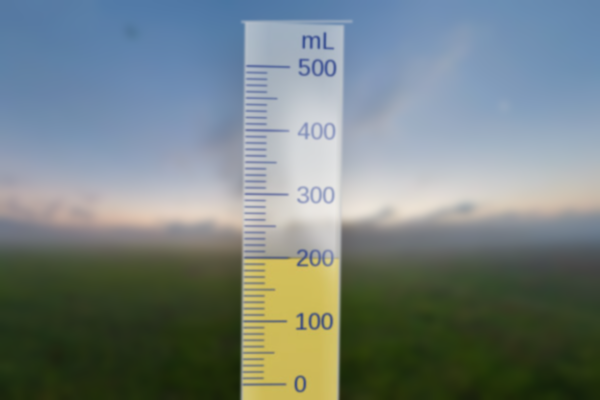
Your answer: 200 mL
